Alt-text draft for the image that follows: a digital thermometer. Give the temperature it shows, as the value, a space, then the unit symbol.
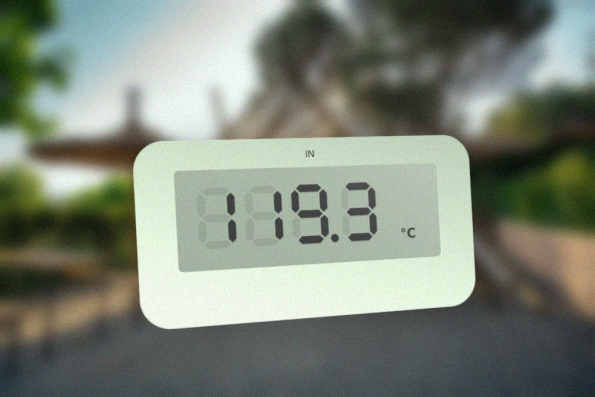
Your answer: 119.3 °C
